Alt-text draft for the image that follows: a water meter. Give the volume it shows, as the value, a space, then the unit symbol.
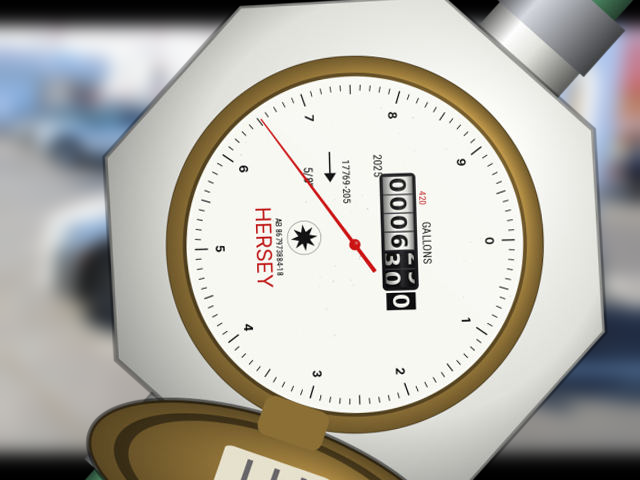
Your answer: 6296.5 gal
